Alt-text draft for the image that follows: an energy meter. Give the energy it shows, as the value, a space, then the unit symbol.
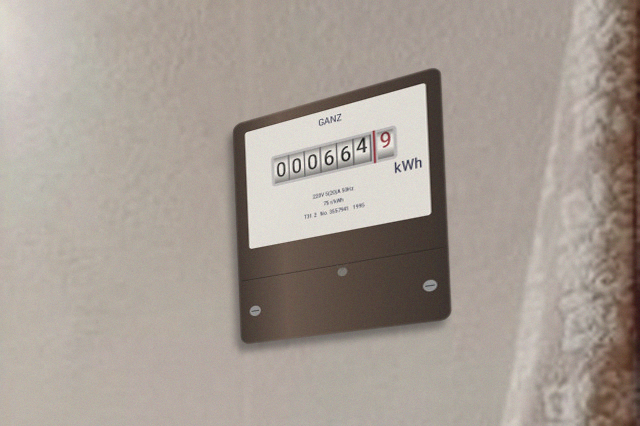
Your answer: 664.9 kWh
